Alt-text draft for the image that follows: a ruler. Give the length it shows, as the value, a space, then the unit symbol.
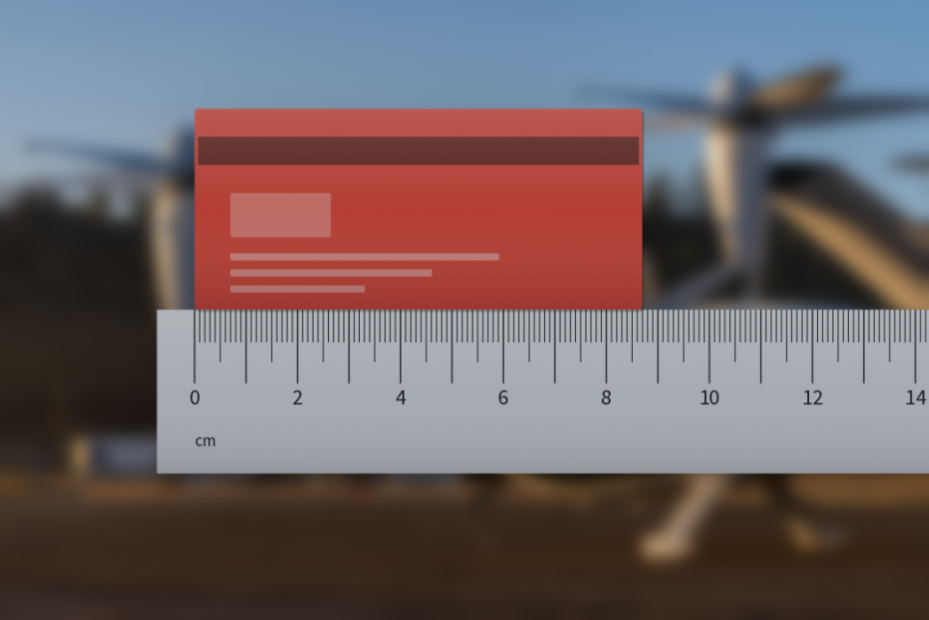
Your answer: 8.7 cm
